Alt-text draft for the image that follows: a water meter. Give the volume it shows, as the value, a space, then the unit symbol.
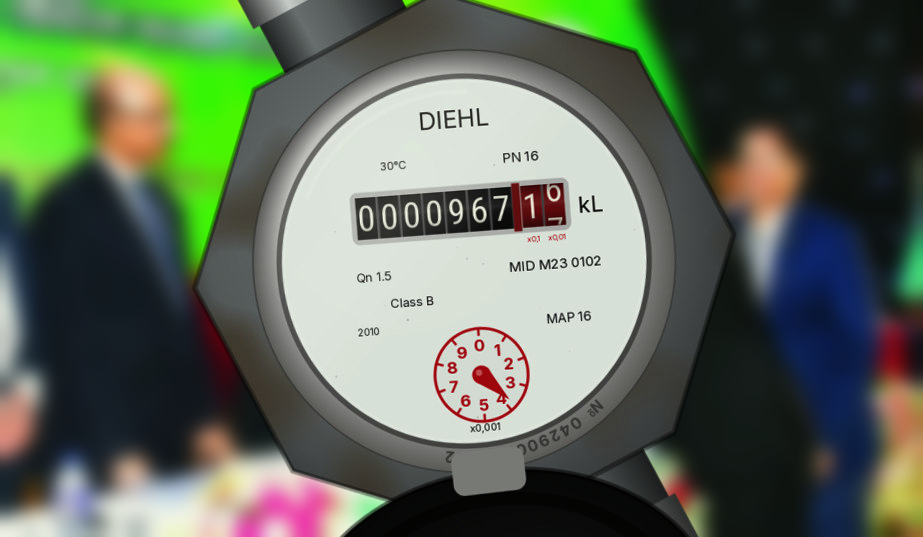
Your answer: 967.163 kL
